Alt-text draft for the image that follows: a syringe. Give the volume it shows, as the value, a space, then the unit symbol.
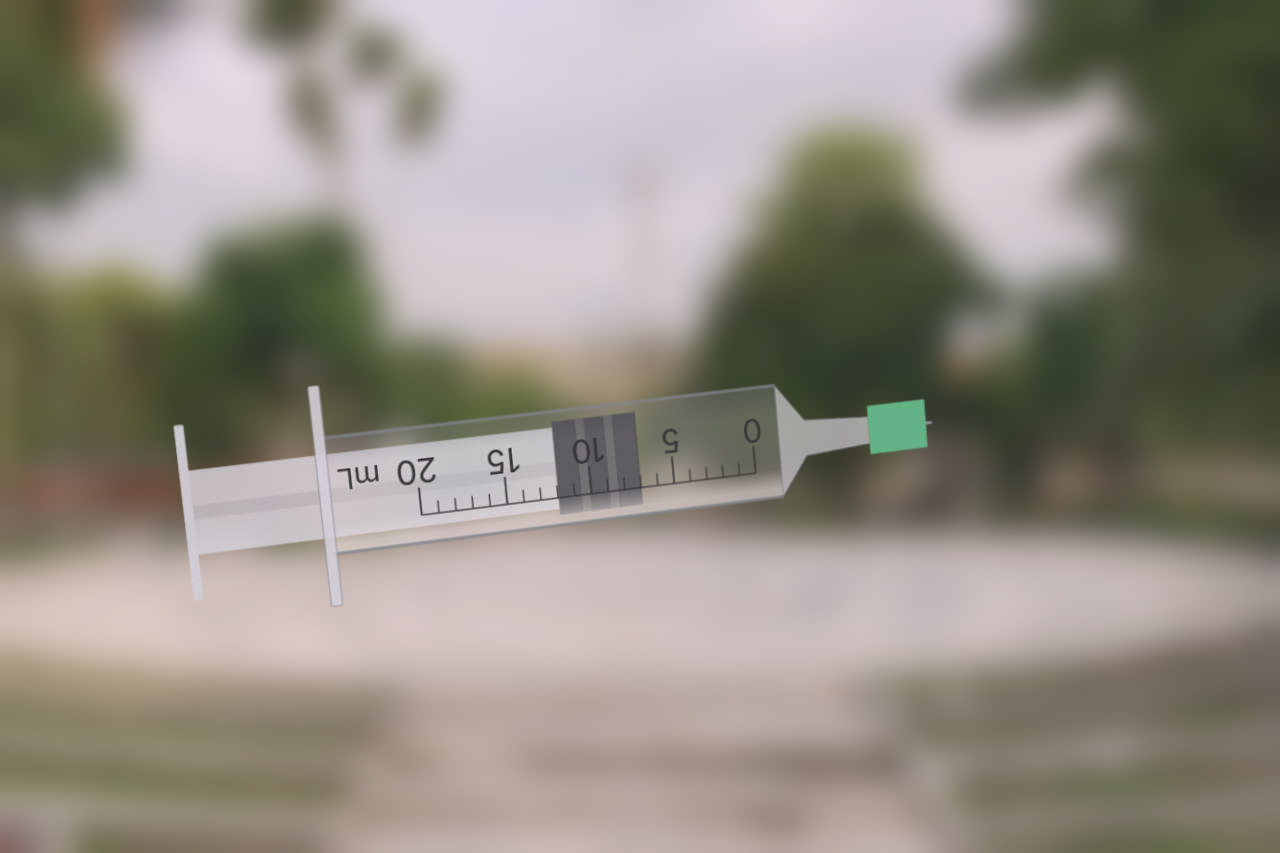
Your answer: 7 mL
